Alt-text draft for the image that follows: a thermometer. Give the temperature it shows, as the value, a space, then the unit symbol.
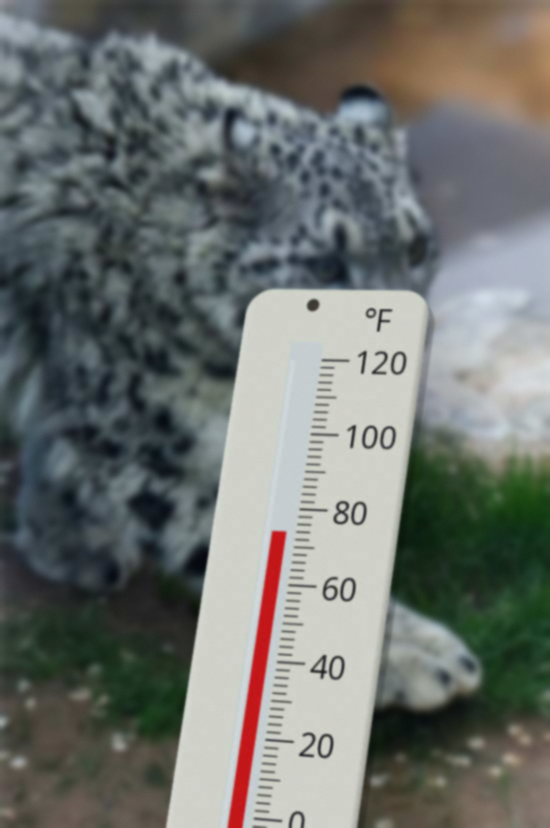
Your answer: 74 °F
